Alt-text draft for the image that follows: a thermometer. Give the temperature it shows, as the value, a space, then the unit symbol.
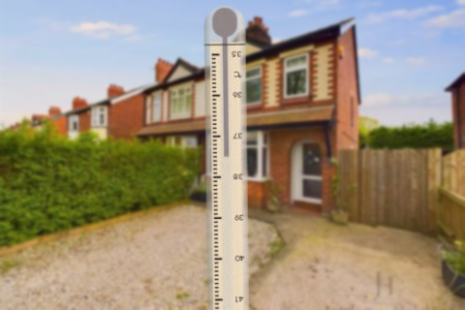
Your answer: 37.5 °C
